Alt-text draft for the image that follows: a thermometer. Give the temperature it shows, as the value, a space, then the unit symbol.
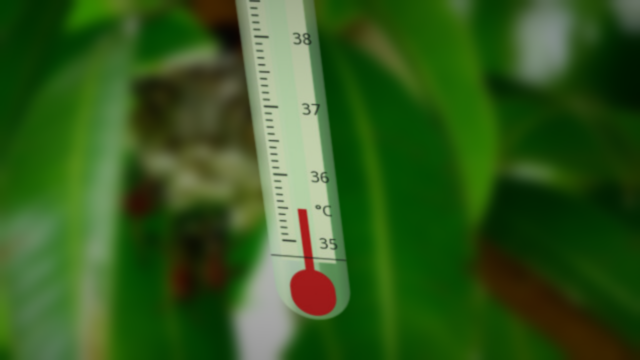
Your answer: 35.5 °C
